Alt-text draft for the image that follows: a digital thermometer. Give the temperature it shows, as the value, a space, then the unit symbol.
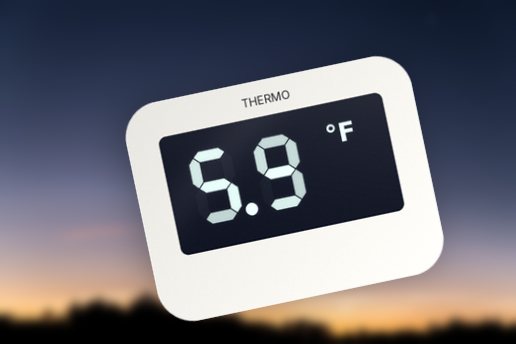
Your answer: 5.9 °F
